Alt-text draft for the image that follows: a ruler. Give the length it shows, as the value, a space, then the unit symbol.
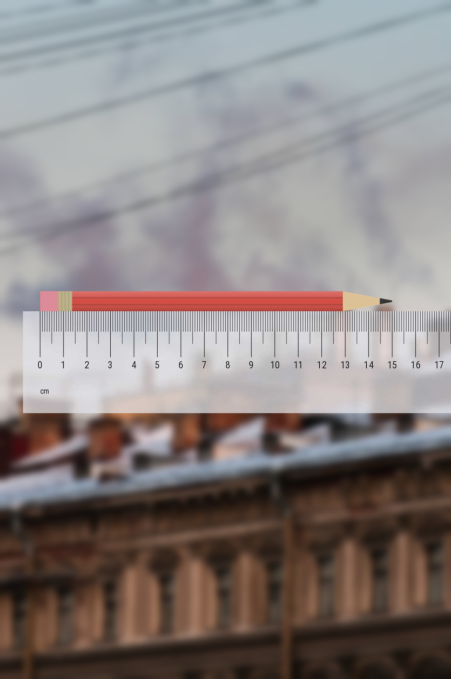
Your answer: 15 cm
